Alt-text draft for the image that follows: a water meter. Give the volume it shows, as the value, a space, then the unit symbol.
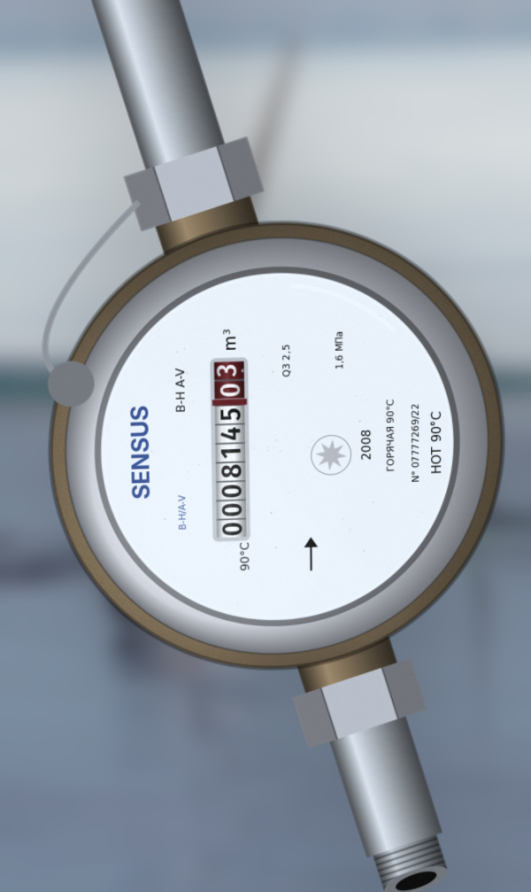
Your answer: 8145.03 m³
